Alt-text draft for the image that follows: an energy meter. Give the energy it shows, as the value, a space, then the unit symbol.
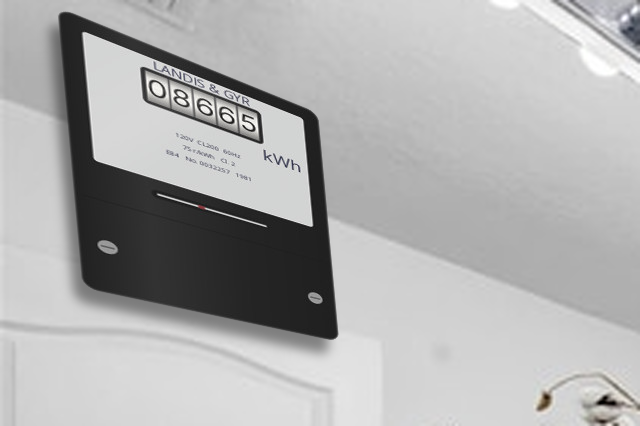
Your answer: 8665 kWh
